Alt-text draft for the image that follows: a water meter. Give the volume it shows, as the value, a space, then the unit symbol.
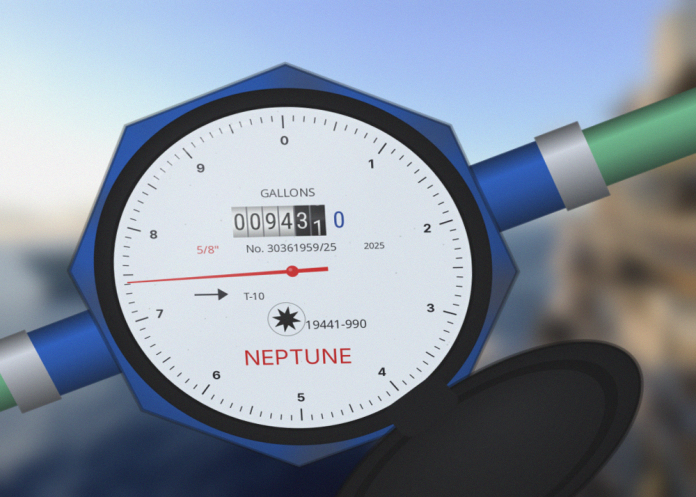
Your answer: 94307.4 gal
